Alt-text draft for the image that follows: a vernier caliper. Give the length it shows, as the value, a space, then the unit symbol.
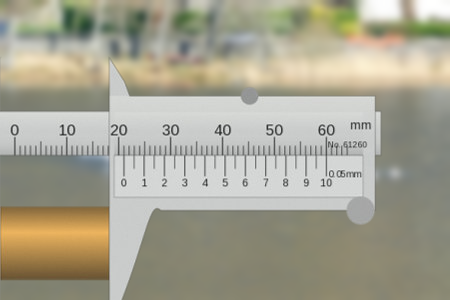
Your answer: 21.0 mm
